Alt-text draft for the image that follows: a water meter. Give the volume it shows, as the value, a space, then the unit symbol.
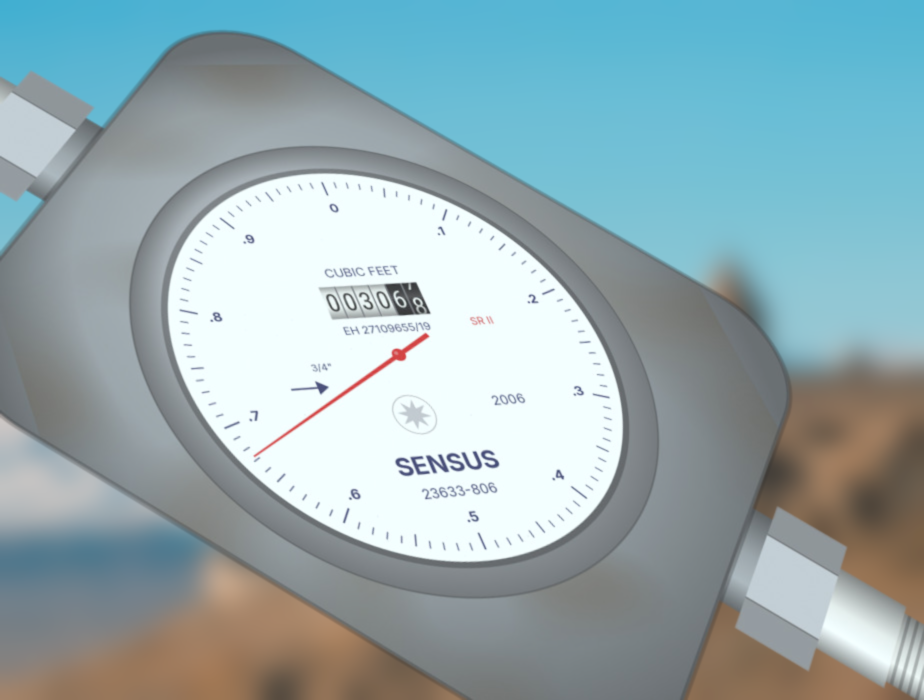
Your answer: 3067.67 ft³
